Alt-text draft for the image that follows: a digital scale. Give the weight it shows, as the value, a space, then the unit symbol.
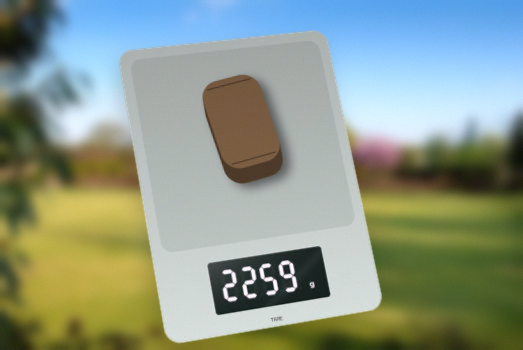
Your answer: 2259 g
